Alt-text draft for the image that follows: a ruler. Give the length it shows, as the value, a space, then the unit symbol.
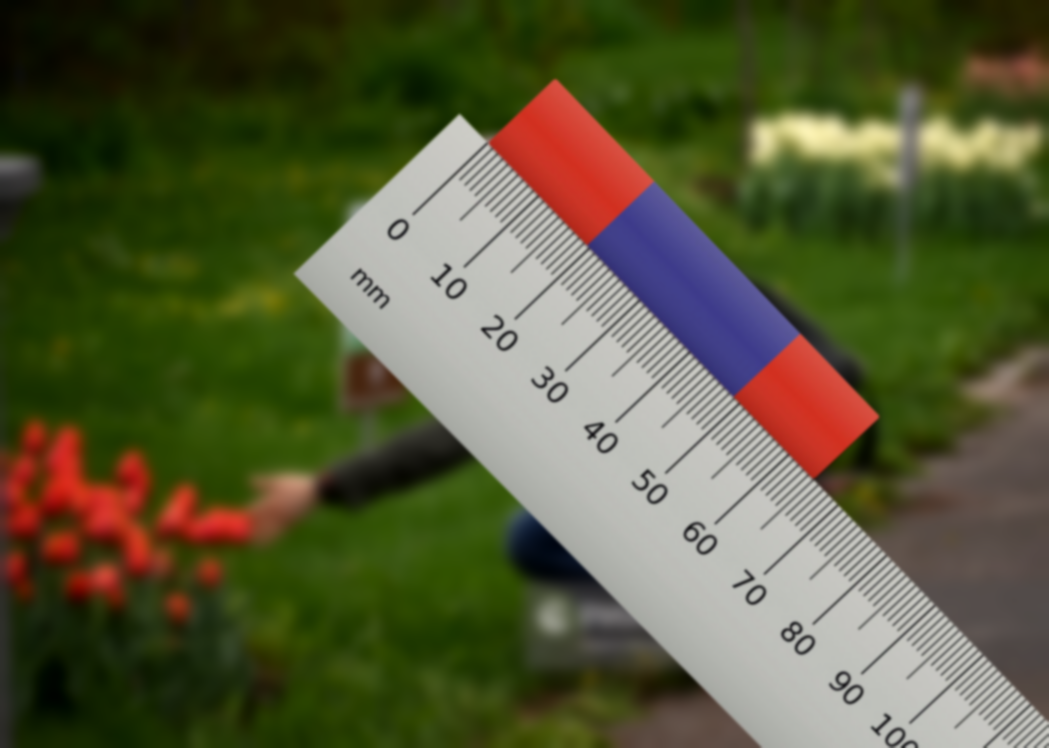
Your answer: 65 mm
